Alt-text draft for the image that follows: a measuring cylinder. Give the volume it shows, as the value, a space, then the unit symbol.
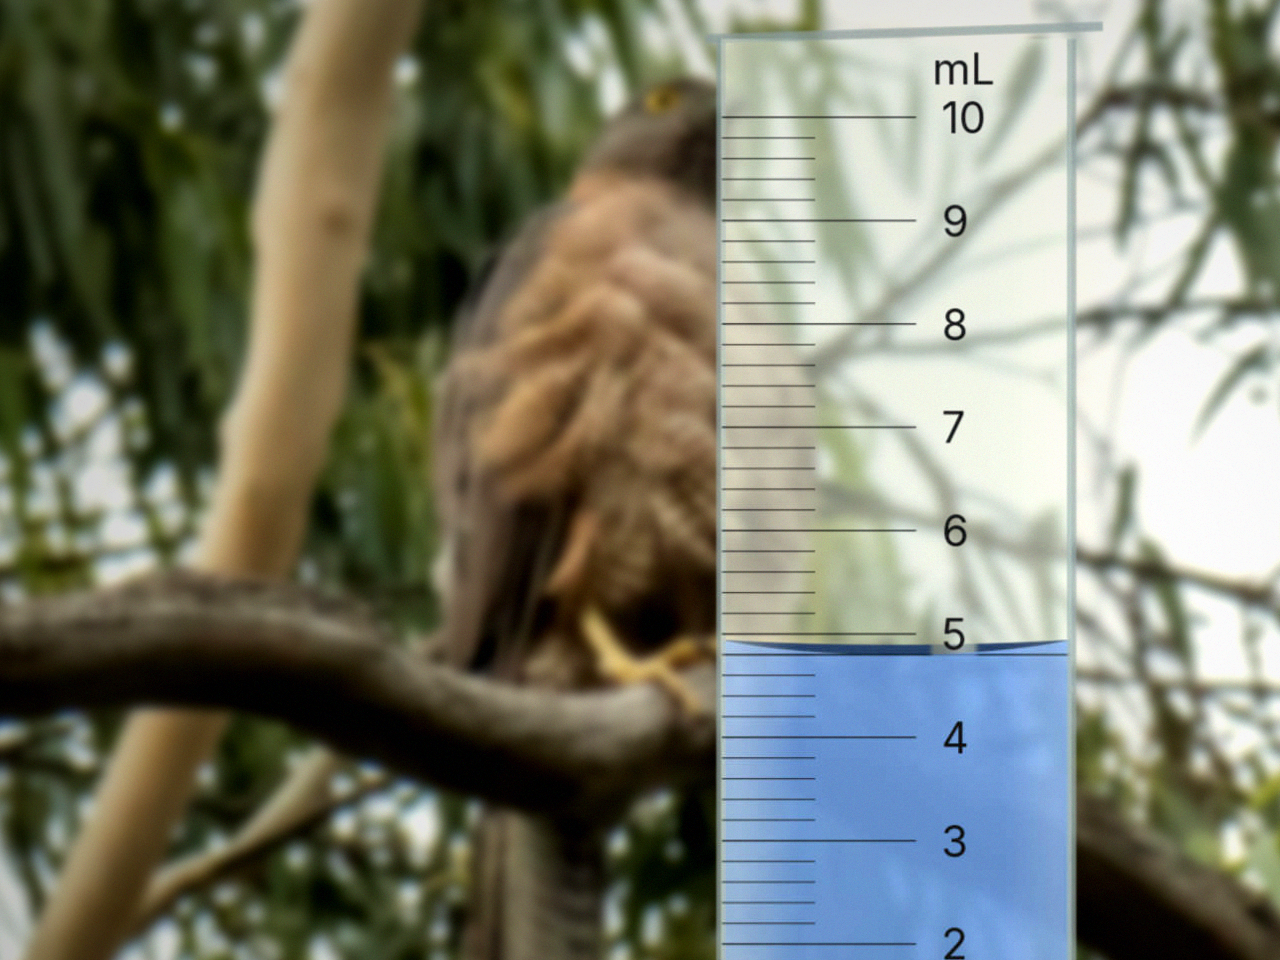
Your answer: 4.8 mL
